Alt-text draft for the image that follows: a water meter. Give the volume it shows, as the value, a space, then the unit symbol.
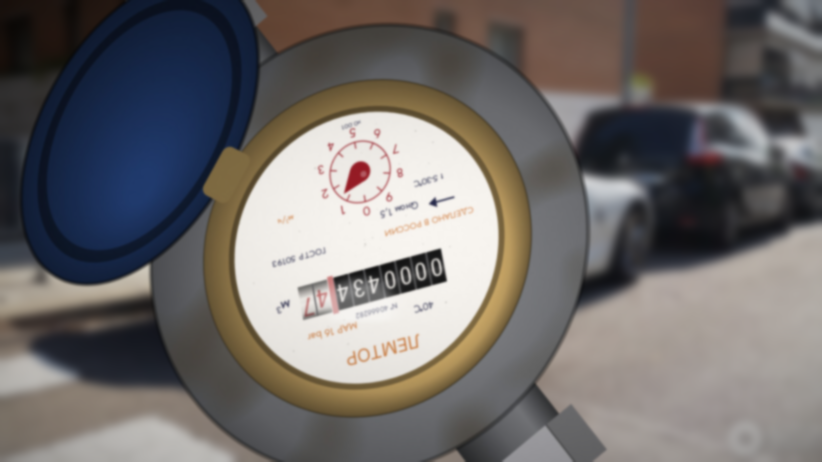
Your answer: 434.471 m³
